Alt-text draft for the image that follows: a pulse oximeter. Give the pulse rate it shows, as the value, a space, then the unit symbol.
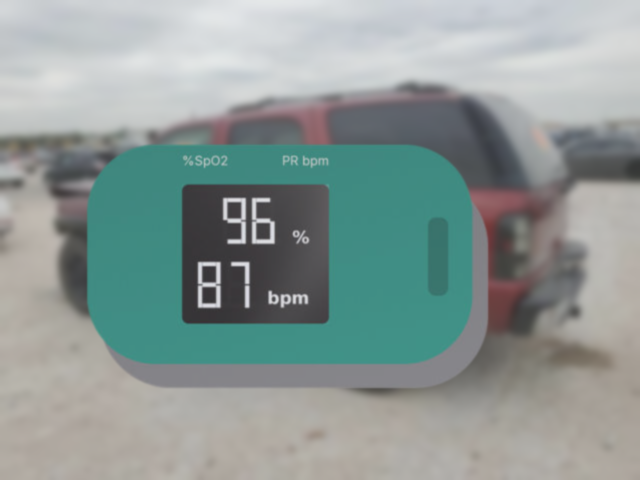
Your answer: 87 bpm
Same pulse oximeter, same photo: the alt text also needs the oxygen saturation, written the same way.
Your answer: 96 %
